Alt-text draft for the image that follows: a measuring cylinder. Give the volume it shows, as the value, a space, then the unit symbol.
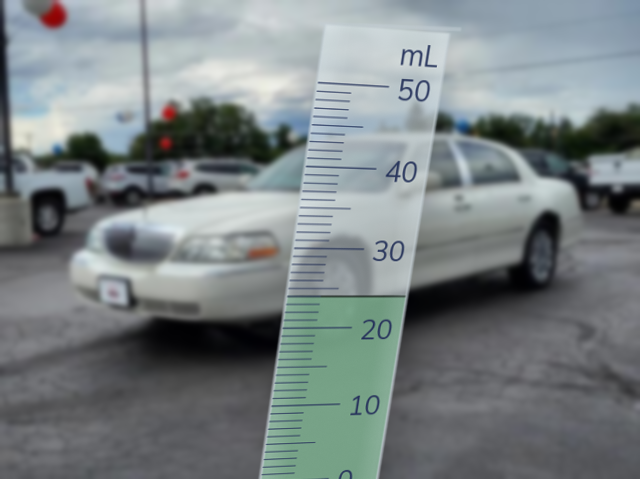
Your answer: 24 mL
